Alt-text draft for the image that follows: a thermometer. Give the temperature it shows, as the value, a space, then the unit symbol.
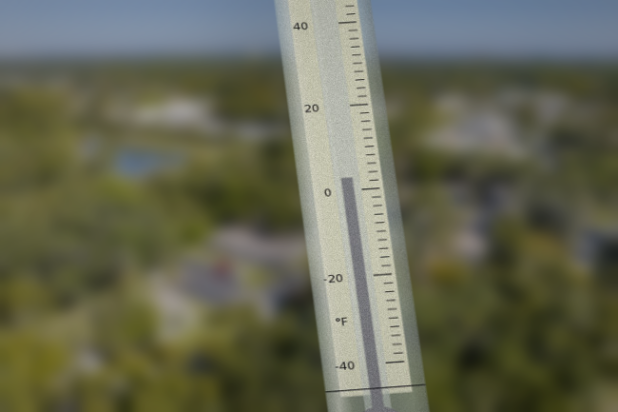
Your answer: 3 °F
